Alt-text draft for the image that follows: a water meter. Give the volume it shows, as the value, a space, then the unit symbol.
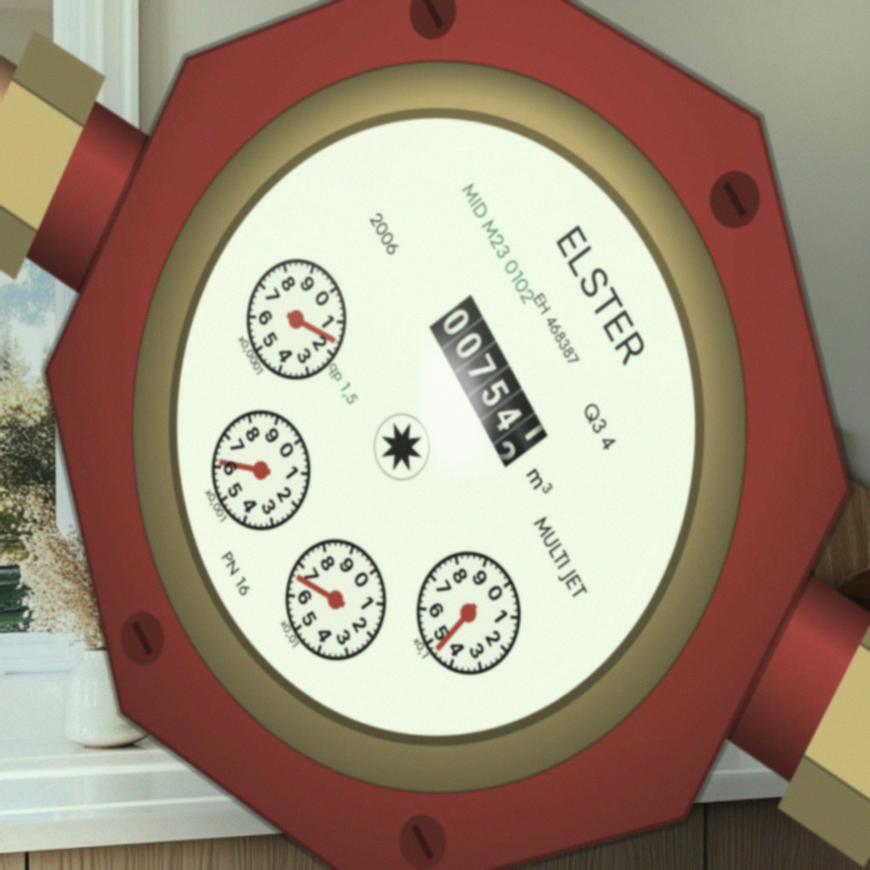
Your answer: 7541.4661 m³
